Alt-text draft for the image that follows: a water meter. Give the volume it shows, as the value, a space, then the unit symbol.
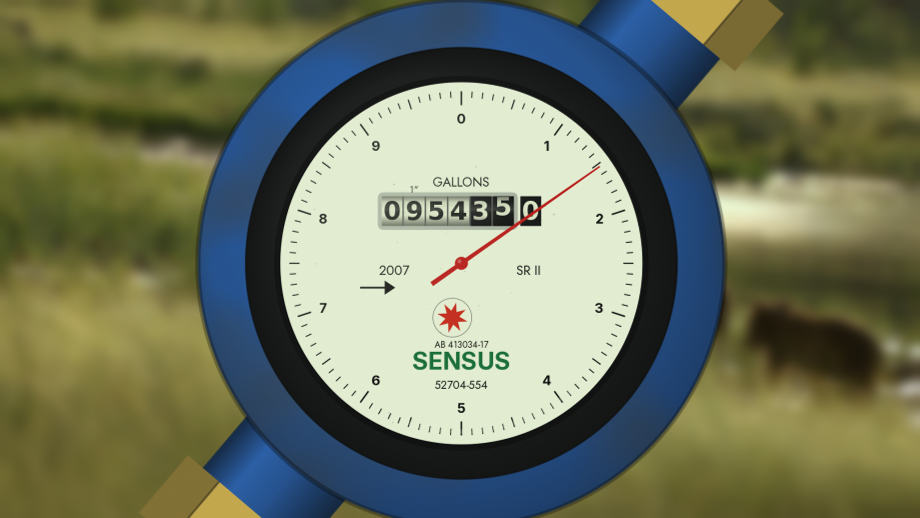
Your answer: 954351.5 gal
